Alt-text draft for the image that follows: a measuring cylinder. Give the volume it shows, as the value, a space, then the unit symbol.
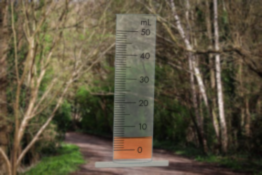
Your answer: 5 mL
